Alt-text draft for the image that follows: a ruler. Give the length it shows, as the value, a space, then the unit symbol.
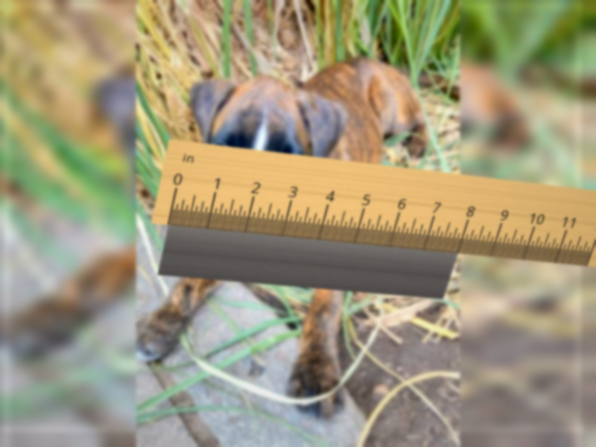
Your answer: 8 in
